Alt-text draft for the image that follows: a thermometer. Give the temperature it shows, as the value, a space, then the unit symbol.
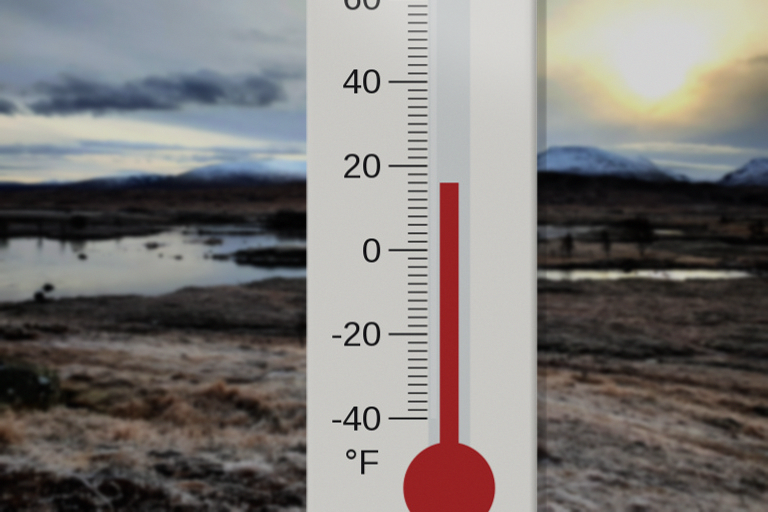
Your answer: 16 °F
